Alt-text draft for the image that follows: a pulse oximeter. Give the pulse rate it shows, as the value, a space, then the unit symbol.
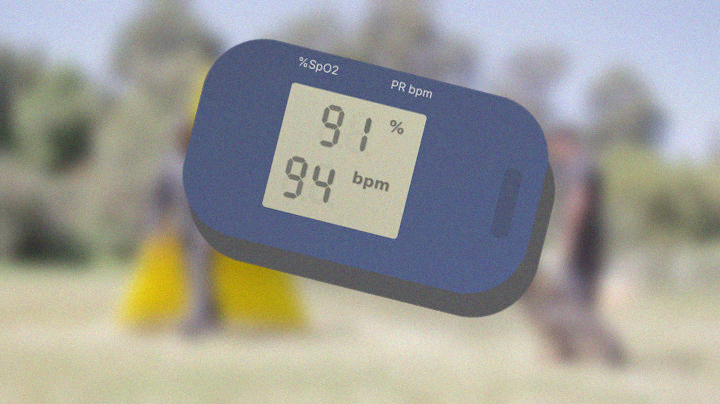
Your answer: 94 bpm
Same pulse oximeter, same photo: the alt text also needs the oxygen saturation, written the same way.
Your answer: 91 %
